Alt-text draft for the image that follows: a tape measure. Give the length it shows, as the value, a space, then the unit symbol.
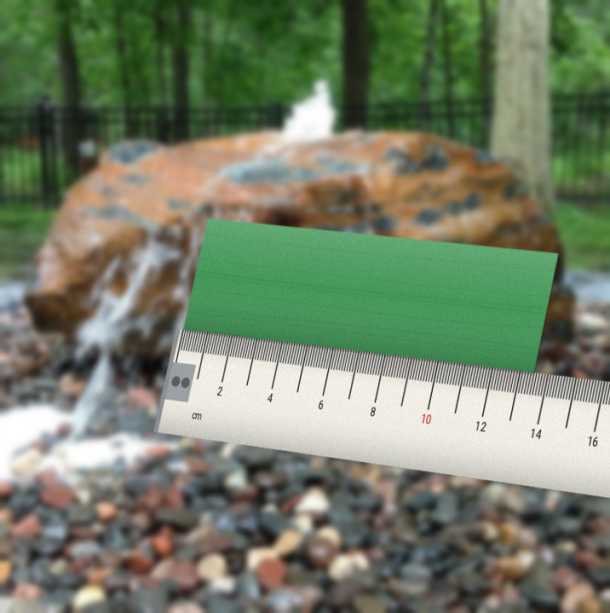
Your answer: 13.5 cm
